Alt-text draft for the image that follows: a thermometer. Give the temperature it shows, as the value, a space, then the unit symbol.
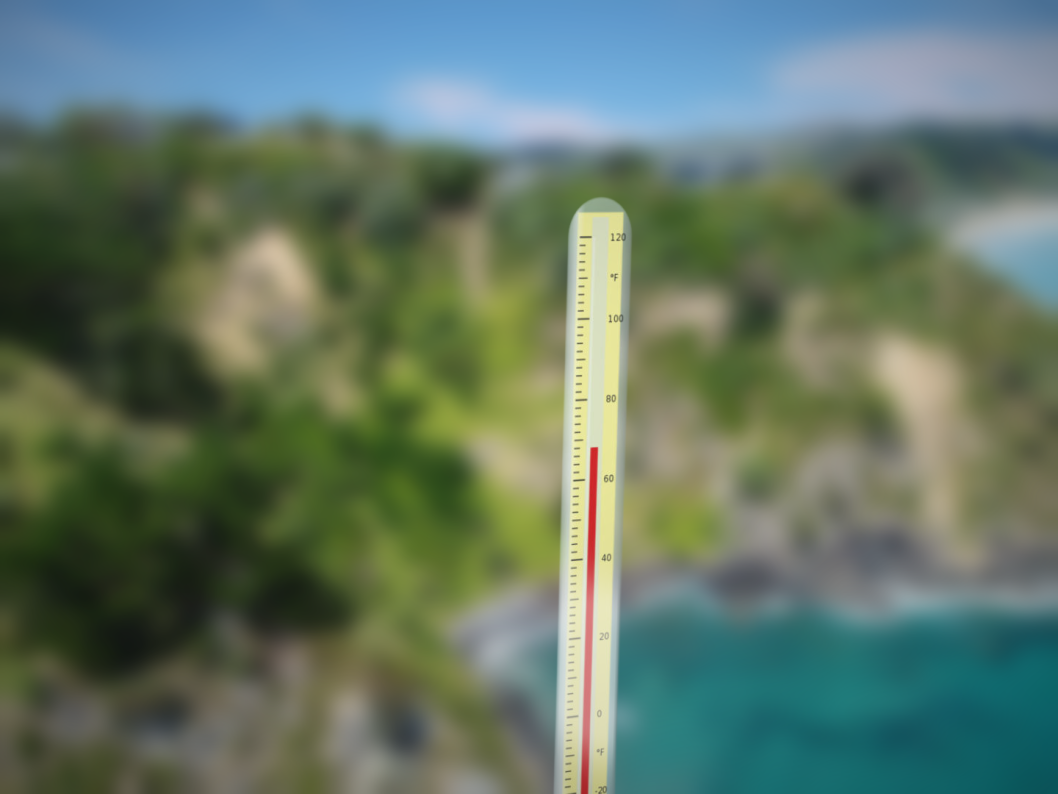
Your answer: 68 °F
